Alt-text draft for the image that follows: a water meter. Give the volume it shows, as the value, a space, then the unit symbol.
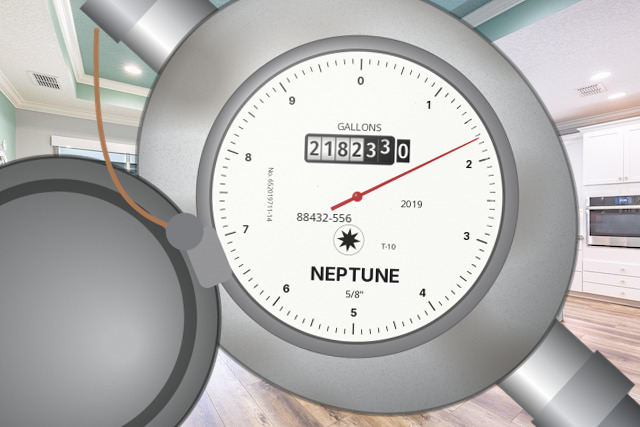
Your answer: 2182331.7 gal
